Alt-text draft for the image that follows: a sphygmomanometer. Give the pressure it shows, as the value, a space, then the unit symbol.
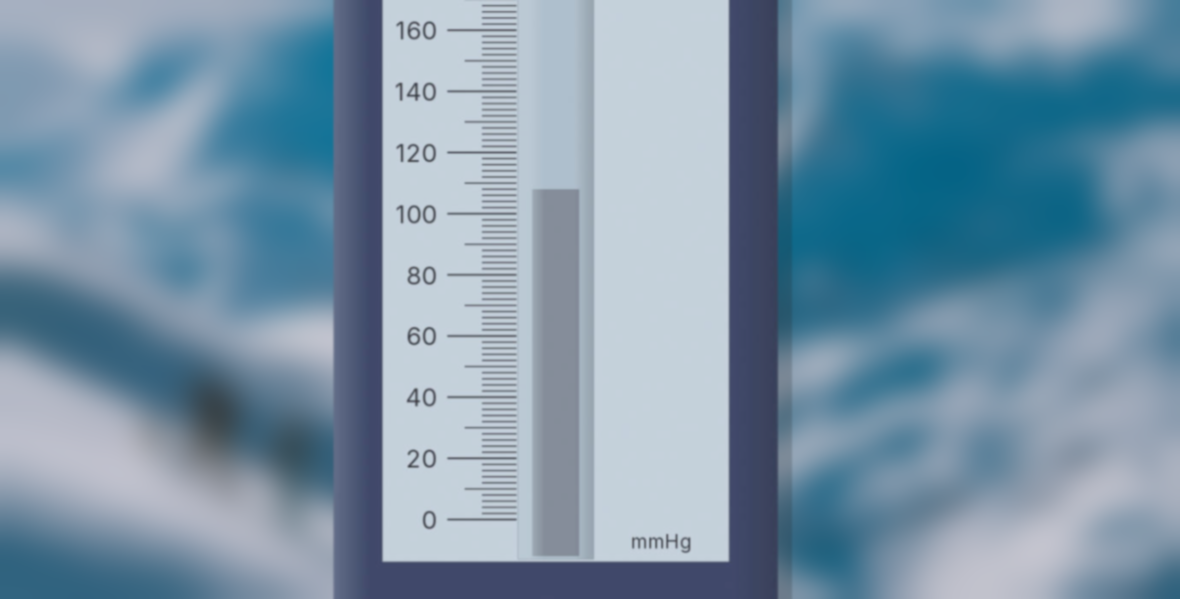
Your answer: 108 mmHg
